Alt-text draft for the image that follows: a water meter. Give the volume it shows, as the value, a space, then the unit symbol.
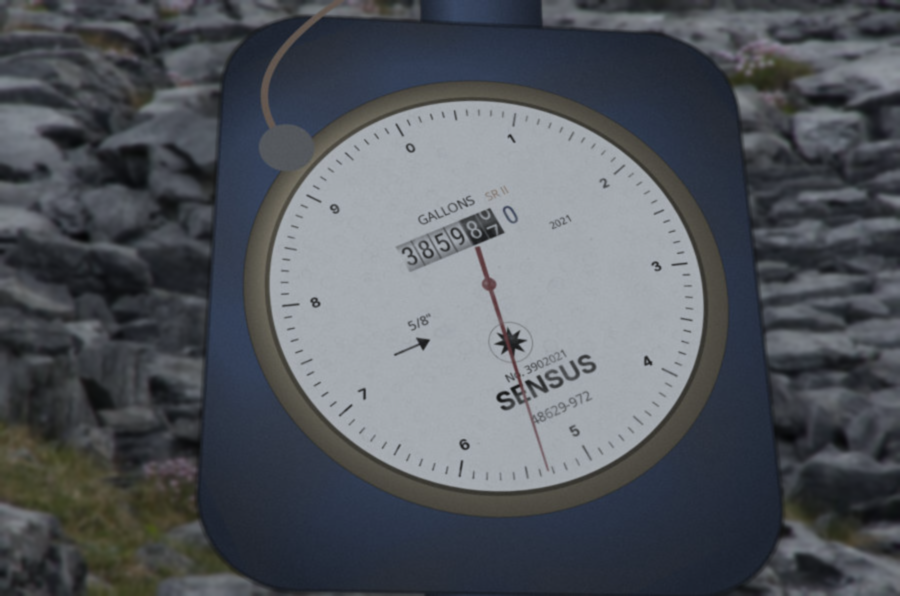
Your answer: 3859865.3 gal
